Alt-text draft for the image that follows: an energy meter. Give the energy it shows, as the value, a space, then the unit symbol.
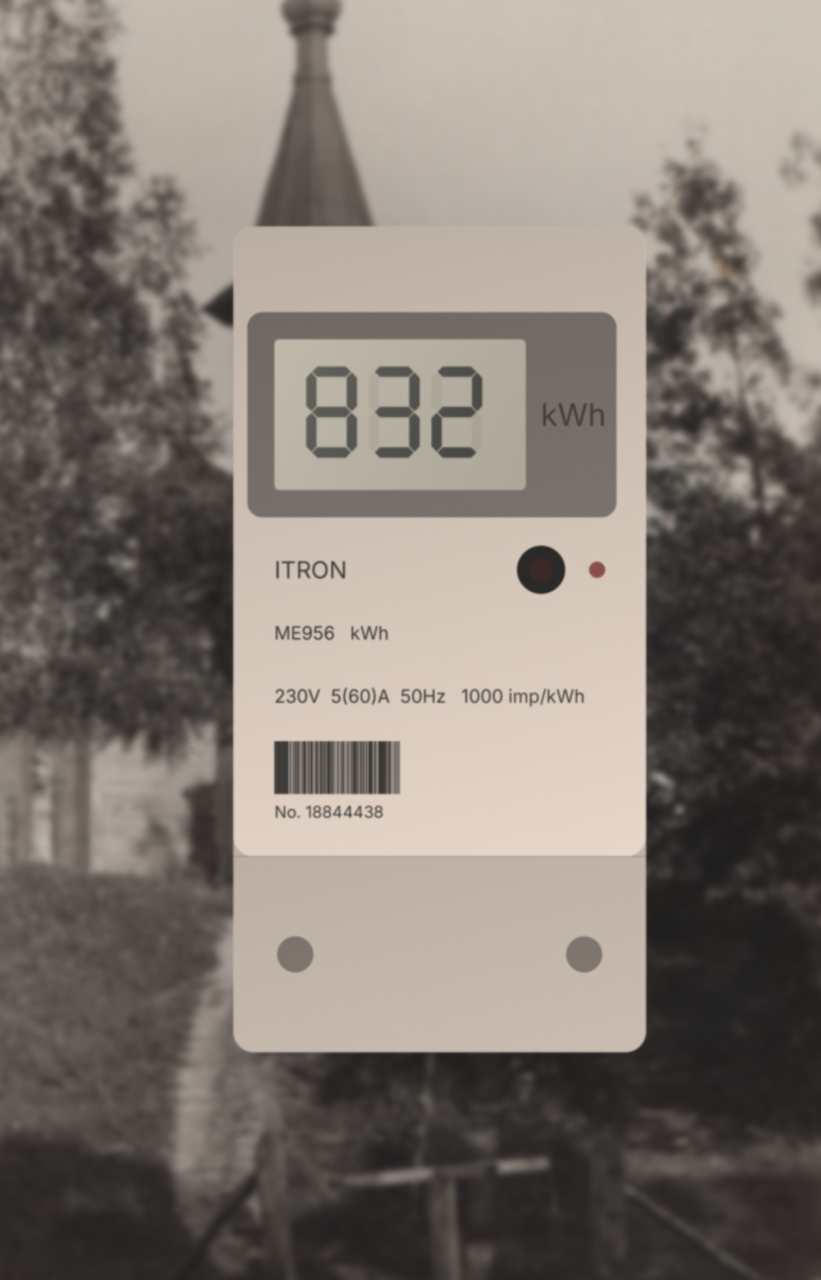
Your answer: 832 kWh
